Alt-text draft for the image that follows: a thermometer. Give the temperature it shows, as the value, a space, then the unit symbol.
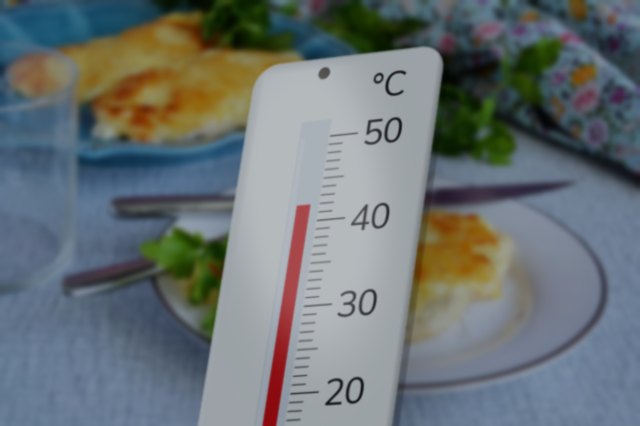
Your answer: 42 °C
